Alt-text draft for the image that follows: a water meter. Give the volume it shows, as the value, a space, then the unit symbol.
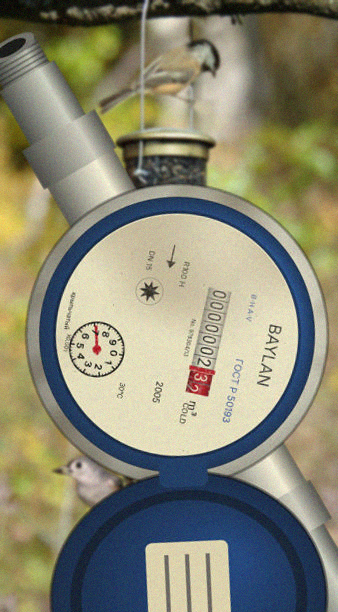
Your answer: 2.317 m³
